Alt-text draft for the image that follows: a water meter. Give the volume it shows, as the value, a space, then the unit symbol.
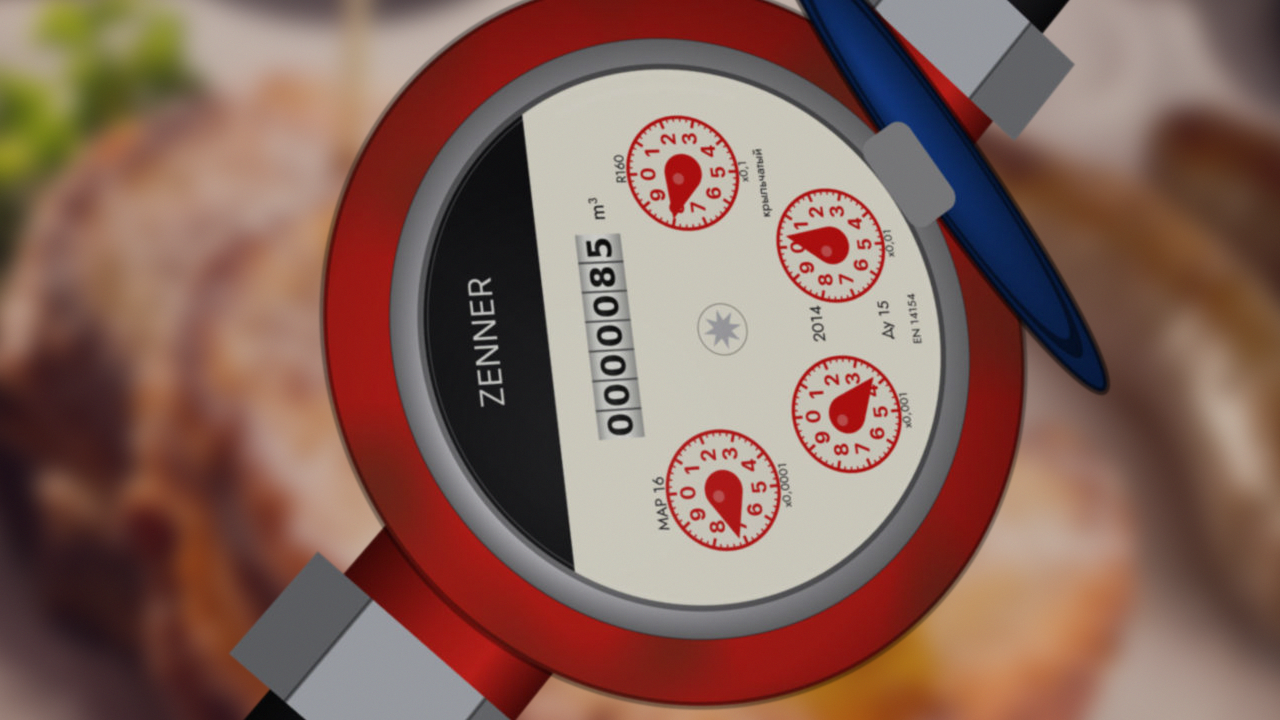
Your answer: 85.8037 m³
